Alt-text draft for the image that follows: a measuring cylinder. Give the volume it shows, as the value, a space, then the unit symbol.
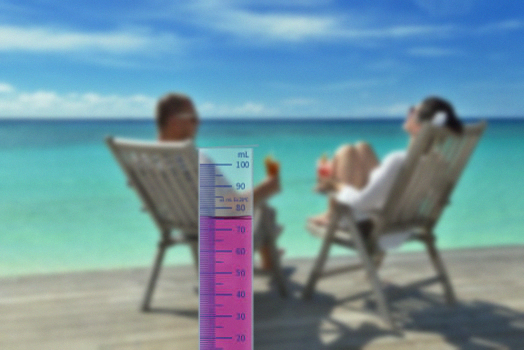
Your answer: 75 mL
